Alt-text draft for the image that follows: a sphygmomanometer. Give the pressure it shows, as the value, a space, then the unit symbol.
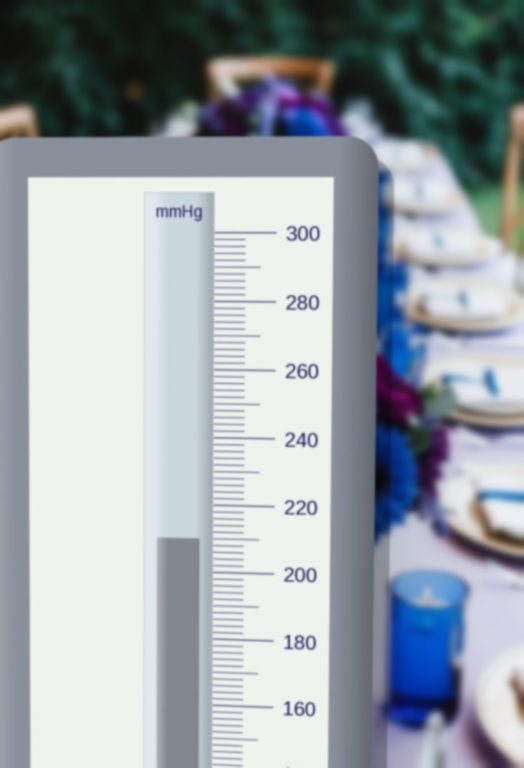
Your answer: 210 mmHg
